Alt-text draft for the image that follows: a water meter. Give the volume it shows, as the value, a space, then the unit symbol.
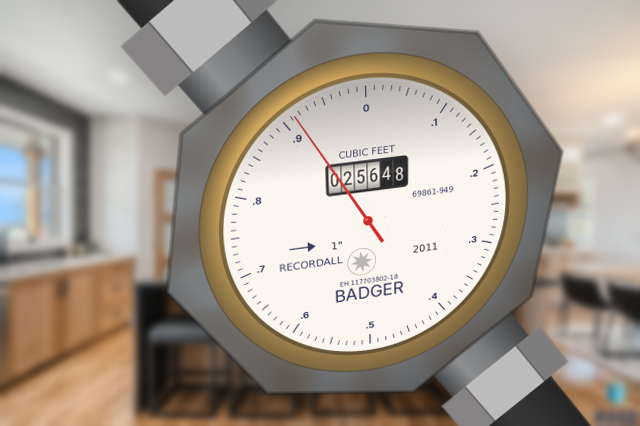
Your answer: 25647.91 ft³
